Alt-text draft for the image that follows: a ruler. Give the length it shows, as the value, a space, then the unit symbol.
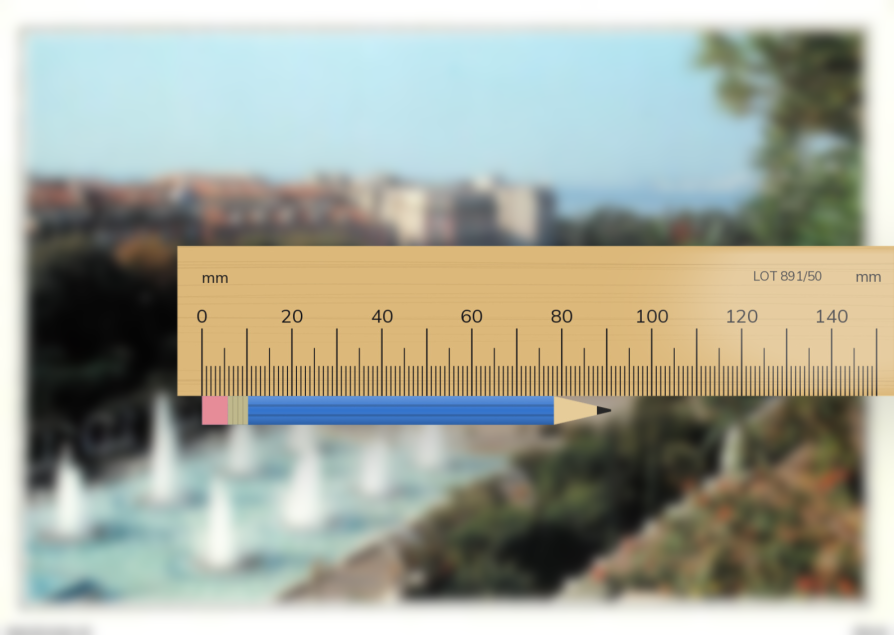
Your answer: 91 mm
